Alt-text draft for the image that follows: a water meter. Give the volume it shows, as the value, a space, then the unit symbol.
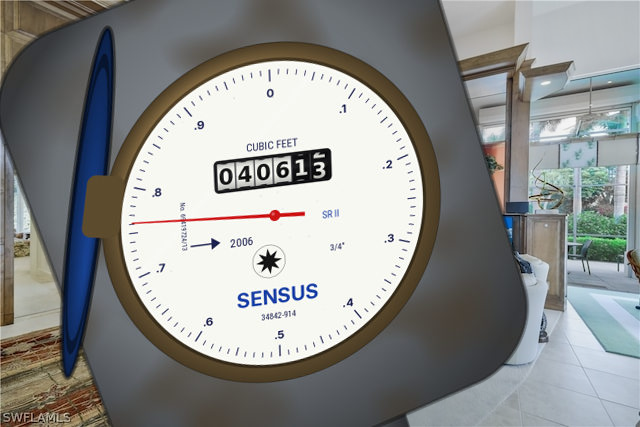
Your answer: 40612.76 ft³
